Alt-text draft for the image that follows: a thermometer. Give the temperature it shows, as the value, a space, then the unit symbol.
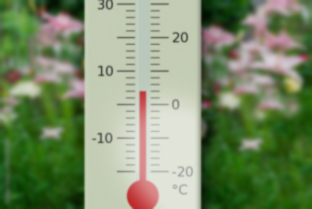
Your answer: 4 °C
